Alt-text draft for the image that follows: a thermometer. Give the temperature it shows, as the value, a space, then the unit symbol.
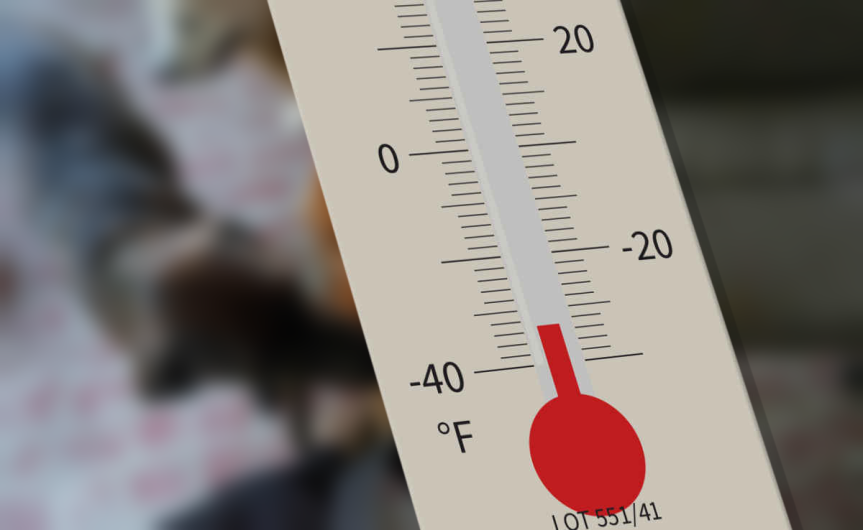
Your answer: -33 °F
